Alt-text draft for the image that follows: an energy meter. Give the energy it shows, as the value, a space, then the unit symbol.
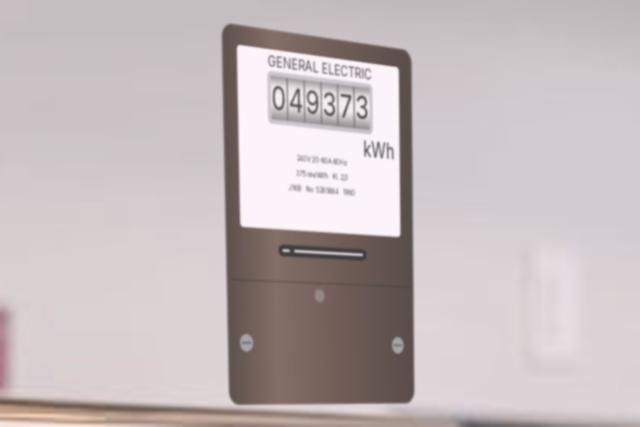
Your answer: 49373 kWh
